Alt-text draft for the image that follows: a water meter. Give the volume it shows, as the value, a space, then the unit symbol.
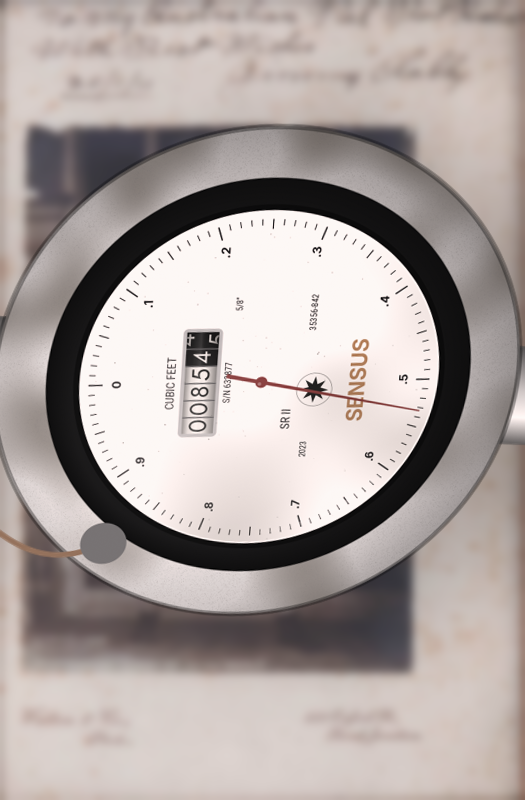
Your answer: 8544.53 ft³
